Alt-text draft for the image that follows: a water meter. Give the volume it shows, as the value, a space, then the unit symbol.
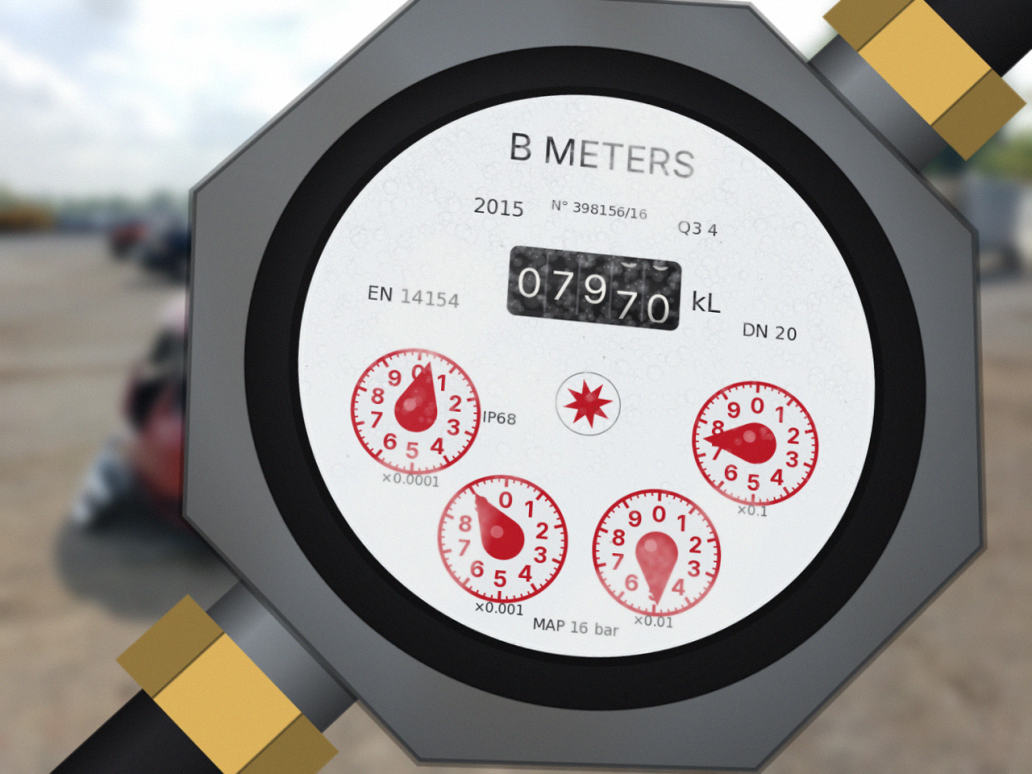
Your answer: 7969.7490 kL
